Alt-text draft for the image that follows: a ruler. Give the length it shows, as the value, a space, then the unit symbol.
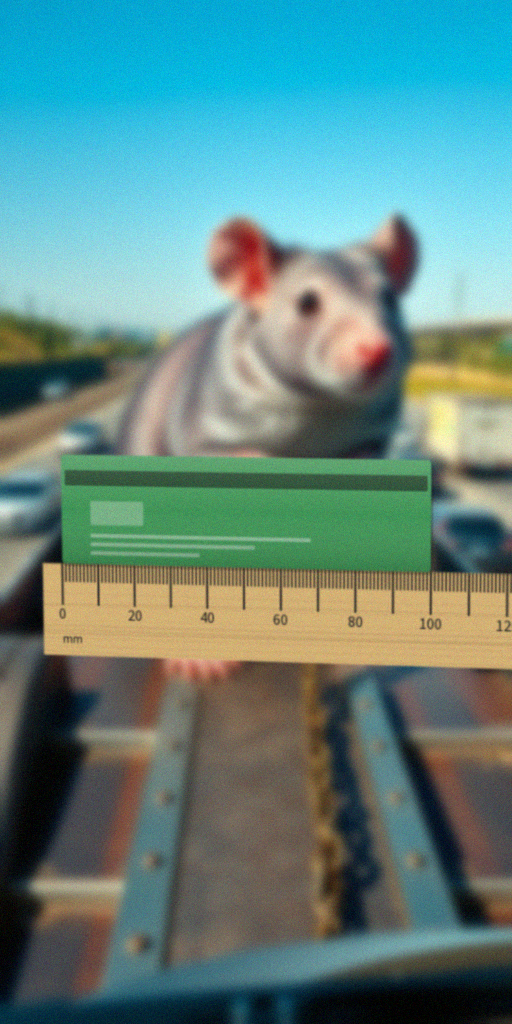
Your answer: 100 mm
